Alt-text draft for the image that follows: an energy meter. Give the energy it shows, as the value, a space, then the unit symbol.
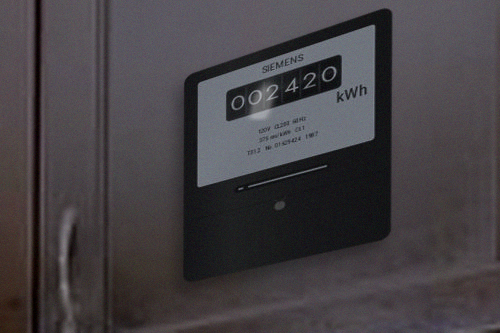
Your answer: 2420 kWh
